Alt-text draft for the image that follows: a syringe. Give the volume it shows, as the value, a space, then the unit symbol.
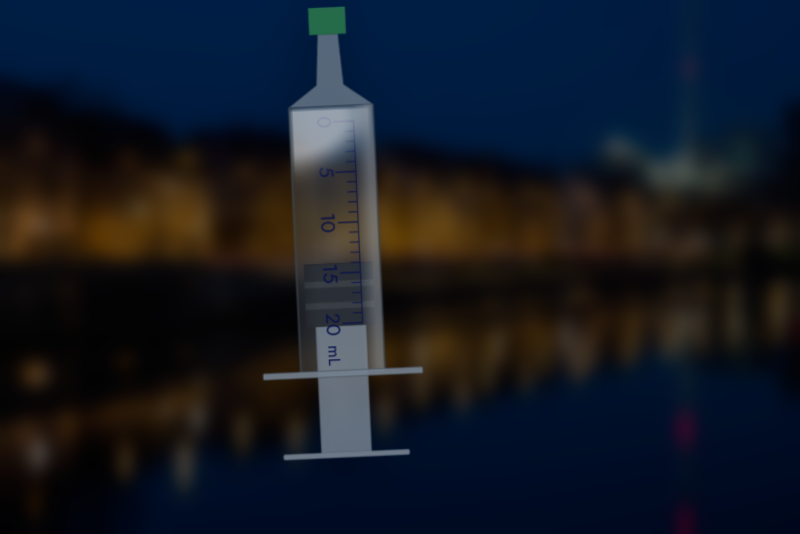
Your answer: 14 mL
